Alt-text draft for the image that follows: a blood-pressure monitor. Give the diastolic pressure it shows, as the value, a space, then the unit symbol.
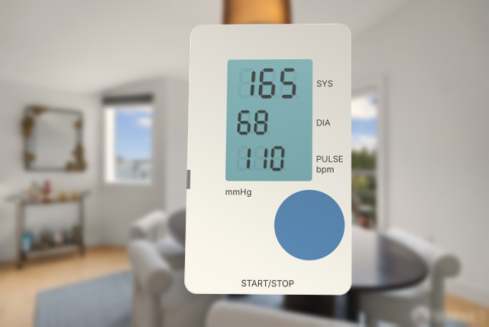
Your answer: 68 mmHg
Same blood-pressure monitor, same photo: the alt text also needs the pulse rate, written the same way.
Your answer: 110 bpm
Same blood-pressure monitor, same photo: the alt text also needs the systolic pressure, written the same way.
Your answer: 165 mmHg
